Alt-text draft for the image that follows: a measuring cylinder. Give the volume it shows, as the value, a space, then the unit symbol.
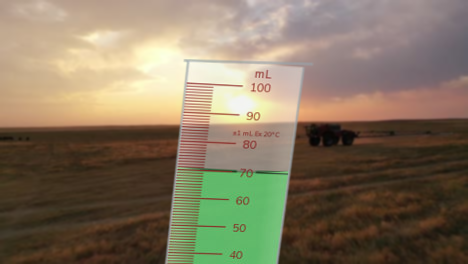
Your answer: 70 mL
